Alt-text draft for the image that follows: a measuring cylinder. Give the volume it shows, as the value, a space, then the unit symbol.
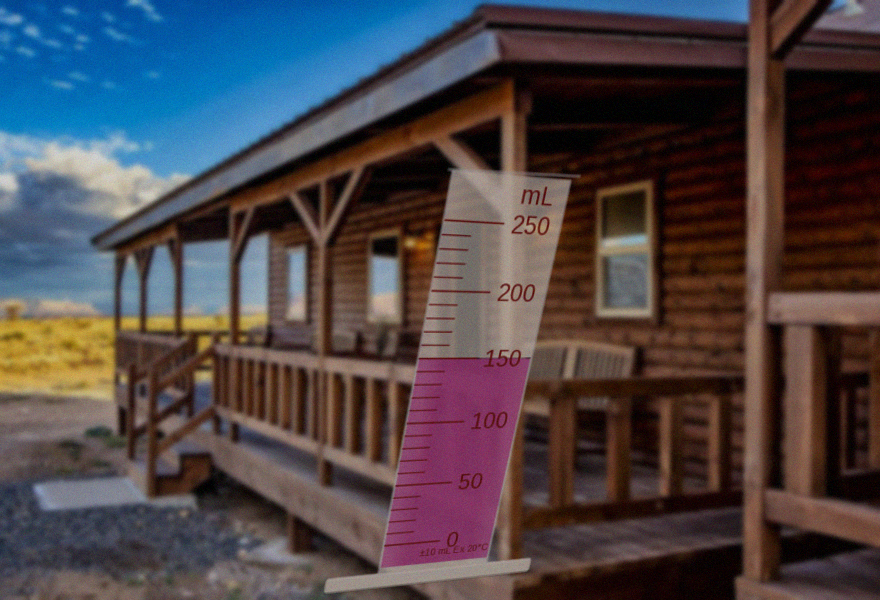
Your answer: 150 mL
